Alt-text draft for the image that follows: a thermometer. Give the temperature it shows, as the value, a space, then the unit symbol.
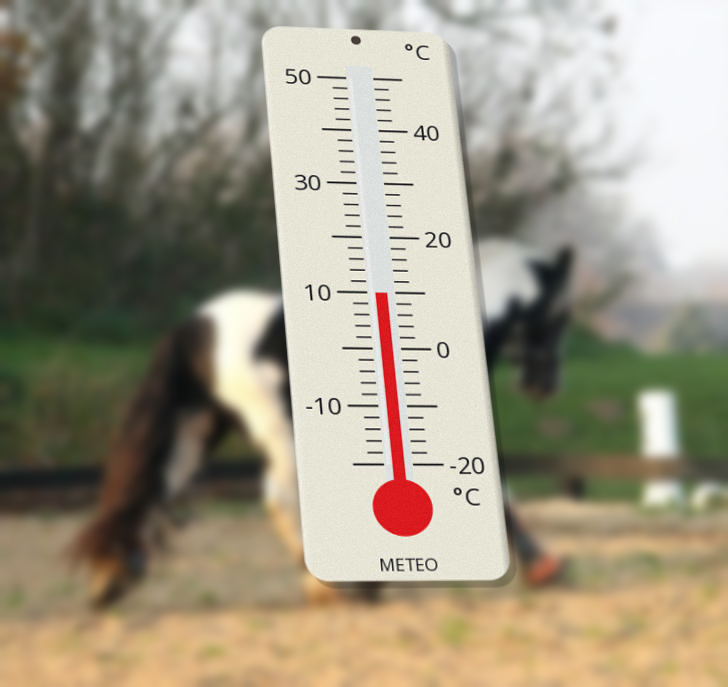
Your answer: 10 °C
